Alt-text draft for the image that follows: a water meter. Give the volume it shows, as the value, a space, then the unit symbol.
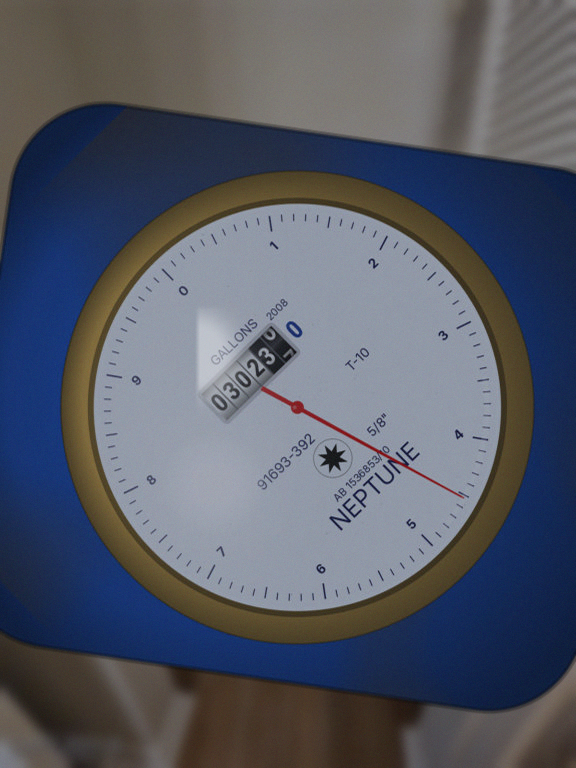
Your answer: 302364.5 gal
